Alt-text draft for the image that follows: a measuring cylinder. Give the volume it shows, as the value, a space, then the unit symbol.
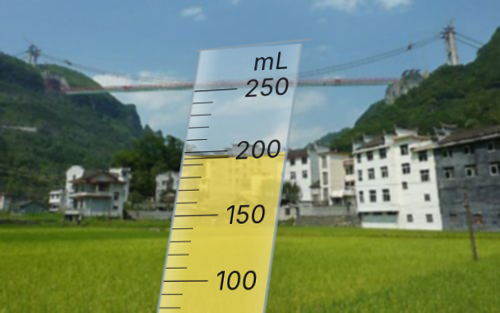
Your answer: 195 mL
